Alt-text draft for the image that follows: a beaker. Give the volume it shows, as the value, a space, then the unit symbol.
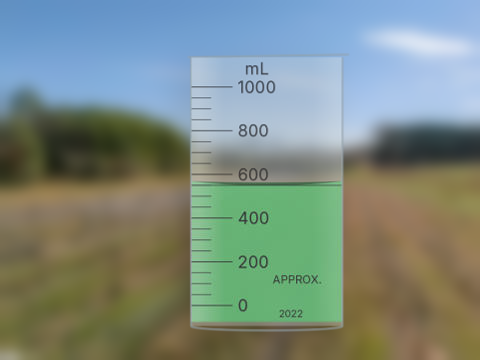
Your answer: 550 mL
